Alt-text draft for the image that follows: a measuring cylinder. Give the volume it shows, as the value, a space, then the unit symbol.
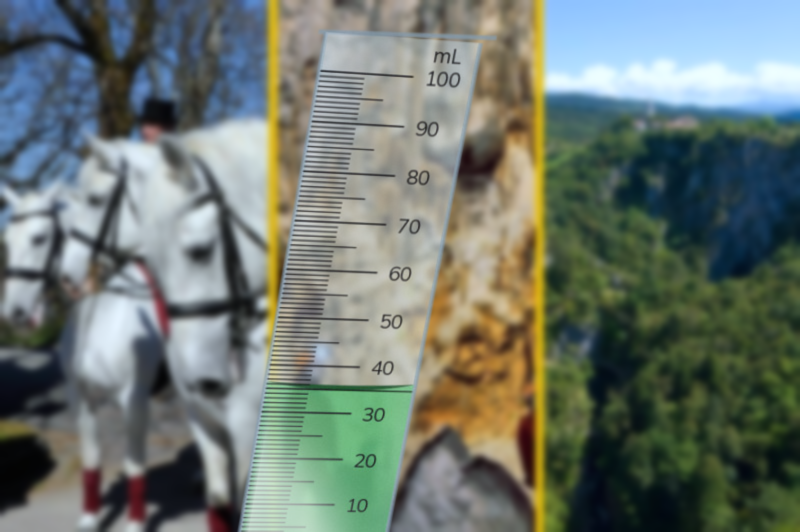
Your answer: 35 mL
